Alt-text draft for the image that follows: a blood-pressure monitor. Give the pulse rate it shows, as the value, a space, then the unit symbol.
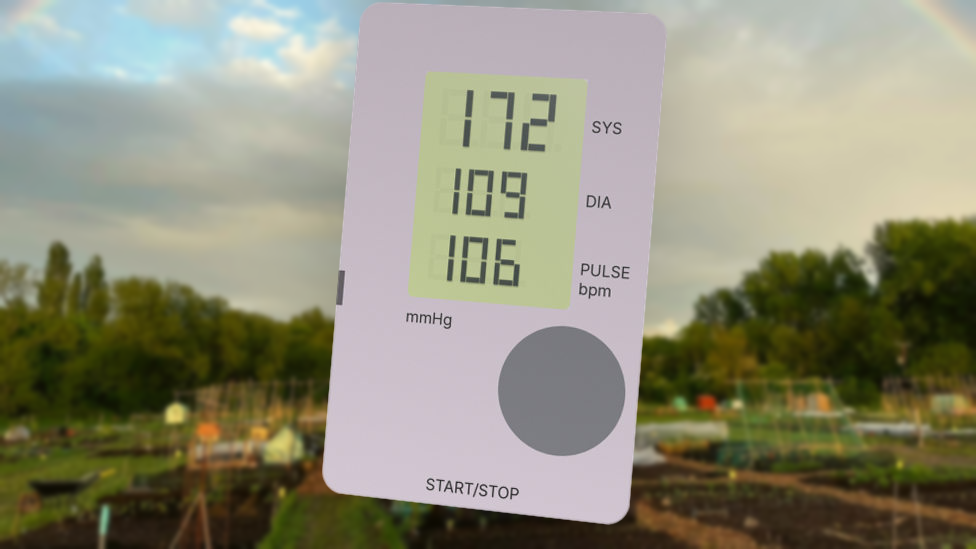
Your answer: 106 bpm
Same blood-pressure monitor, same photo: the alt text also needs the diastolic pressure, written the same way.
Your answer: 109 mmHg
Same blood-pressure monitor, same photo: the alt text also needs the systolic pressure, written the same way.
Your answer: 172 mmHg
